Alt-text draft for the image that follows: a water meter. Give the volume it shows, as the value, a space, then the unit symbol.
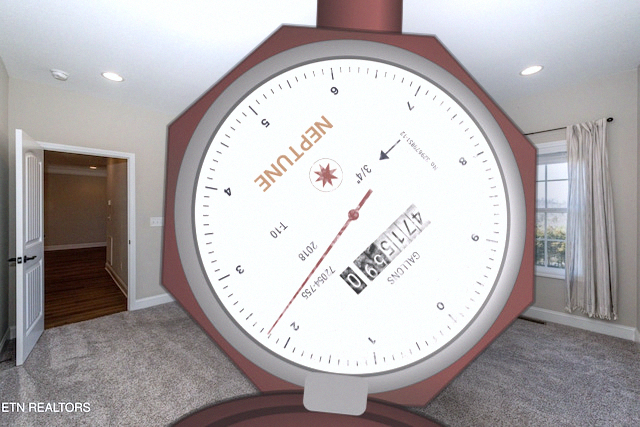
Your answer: 4715592.2 gal
